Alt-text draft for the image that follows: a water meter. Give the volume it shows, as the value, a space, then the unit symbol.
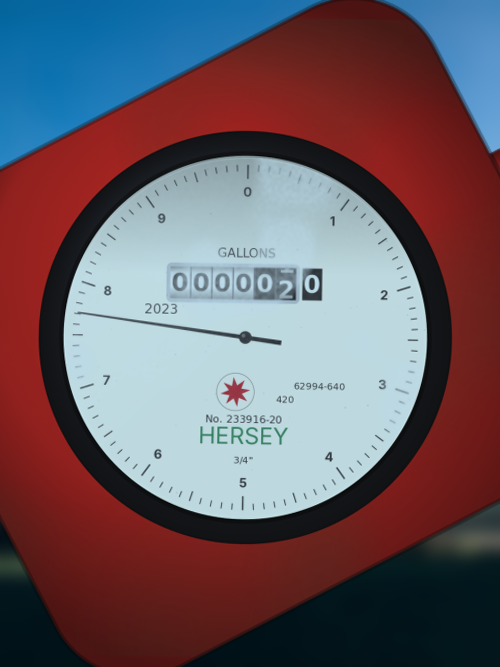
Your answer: 17.7 gal
